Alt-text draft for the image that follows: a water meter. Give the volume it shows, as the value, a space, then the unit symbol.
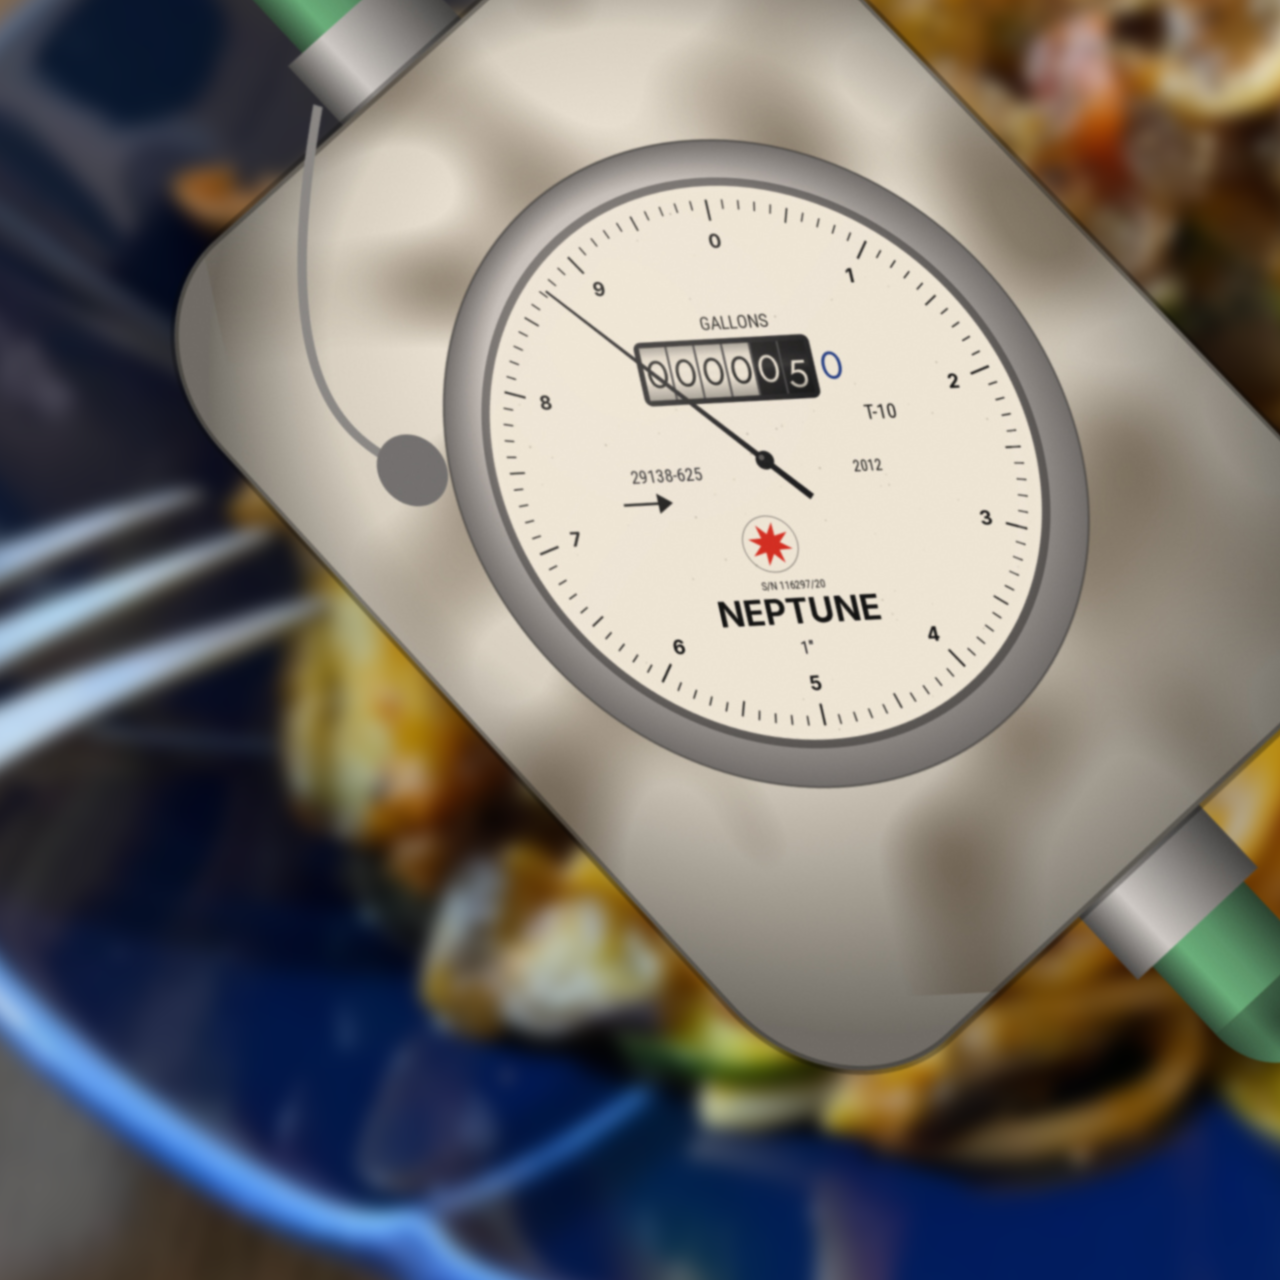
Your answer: 48.7 gal
